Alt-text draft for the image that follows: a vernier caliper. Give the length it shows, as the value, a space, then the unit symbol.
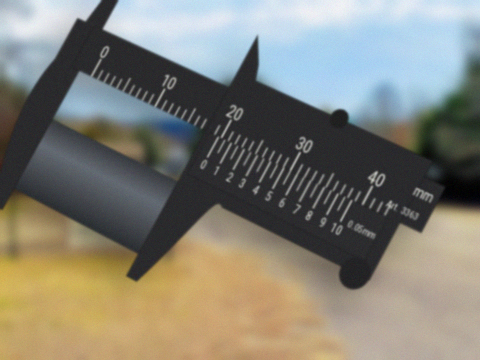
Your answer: 19.6 mm
